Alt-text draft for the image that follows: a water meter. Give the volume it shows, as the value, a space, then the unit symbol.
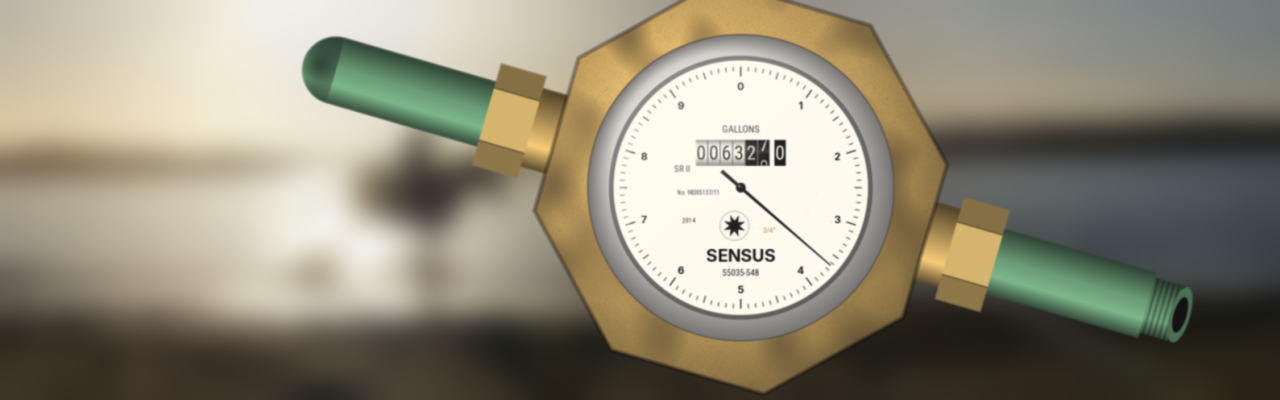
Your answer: 63273.6 gal
